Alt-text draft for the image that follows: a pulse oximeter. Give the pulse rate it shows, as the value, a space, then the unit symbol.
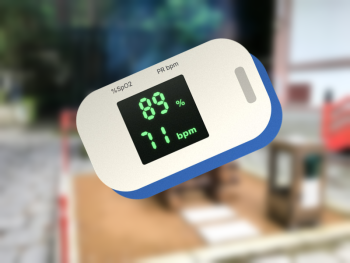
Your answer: 71 bpm
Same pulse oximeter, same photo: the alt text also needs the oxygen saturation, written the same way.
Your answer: 89 %
